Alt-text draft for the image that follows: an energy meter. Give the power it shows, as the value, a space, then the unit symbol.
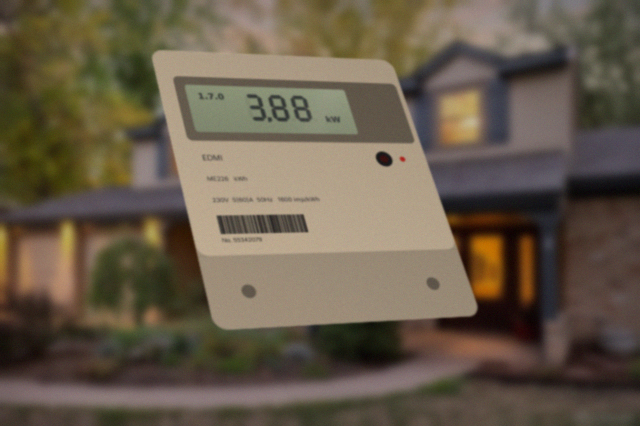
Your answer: 3.88 kW
